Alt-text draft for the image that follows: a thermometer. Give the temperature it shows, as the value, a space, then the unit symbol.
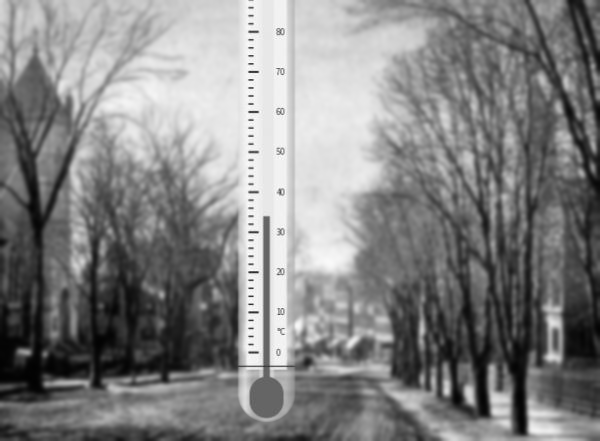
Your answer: 34 °C
